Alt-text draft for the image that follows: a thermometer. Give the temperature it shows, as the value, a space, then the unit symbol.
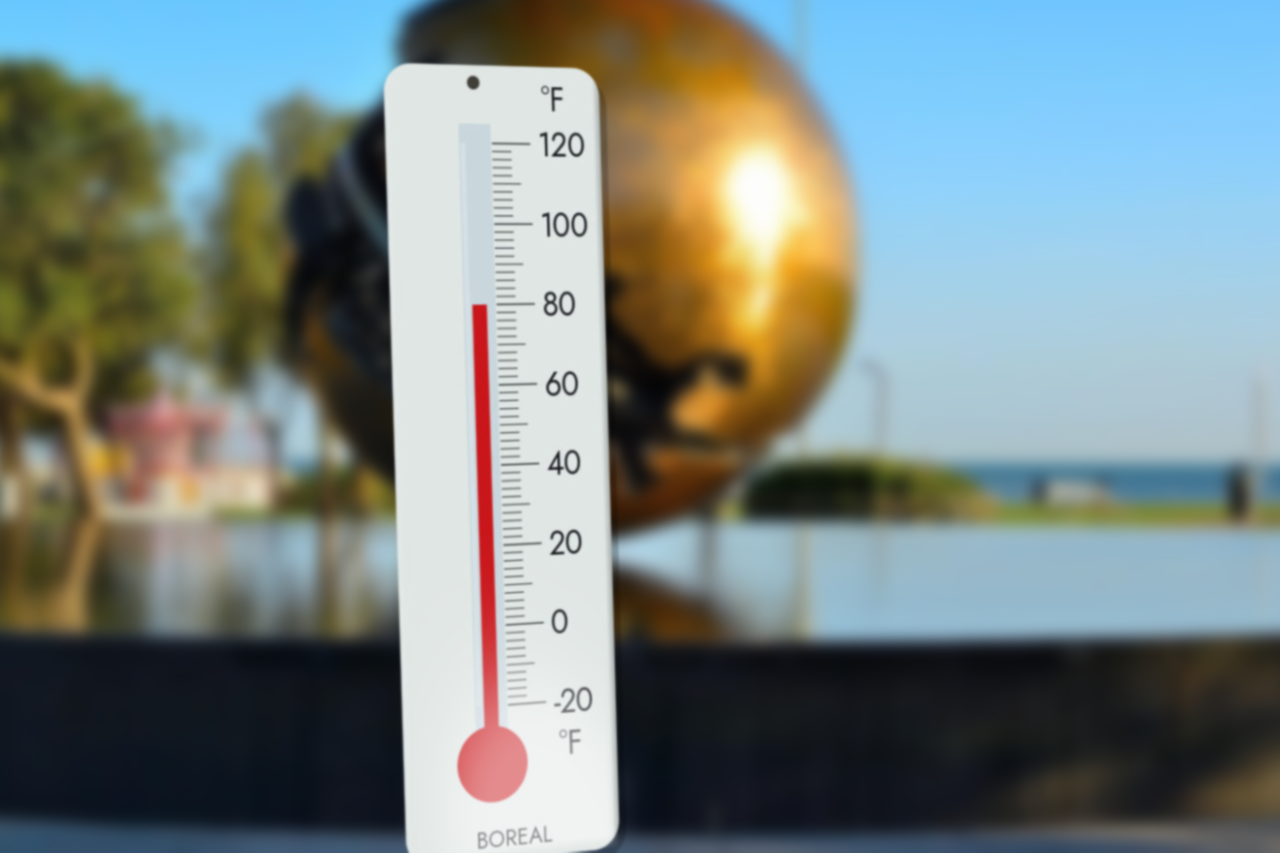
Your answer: 80 °F
